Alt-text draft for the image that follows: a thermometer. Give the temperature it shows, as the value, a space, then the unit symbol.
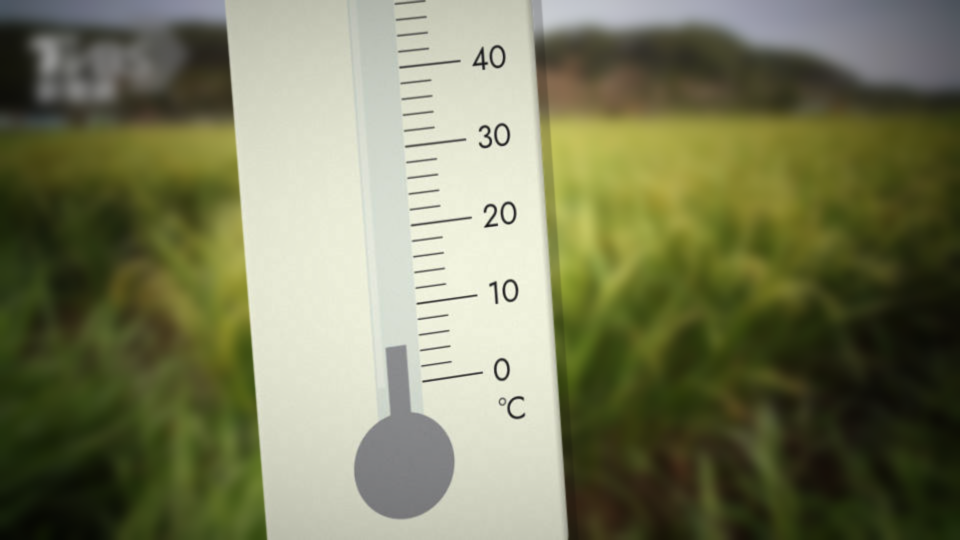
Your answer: 5 °C
